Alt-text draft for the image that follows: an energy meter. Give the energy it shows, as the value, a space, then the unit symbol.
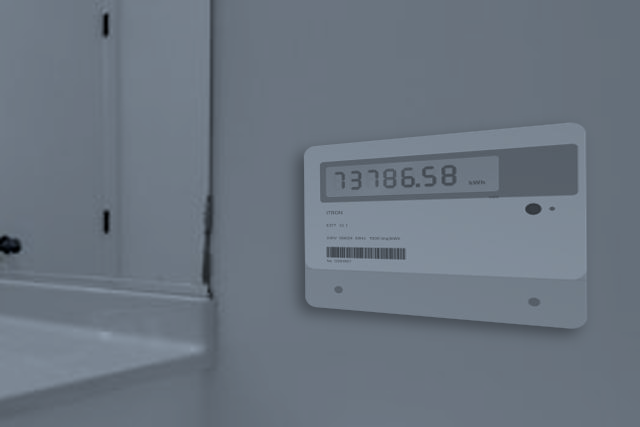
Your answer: 73786.58 kWh
